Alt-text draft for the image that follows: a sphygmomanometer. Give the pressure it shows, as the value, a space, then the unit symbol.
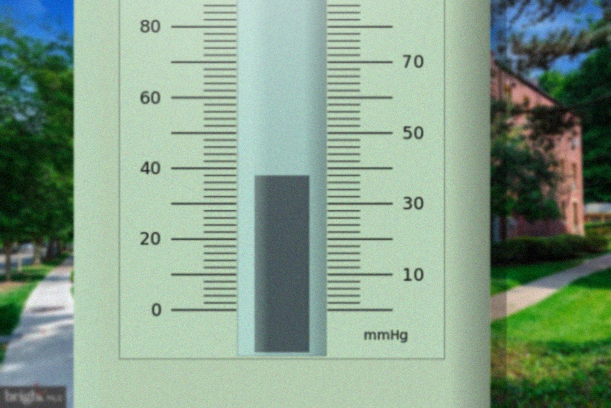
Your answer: 38 mmHg
